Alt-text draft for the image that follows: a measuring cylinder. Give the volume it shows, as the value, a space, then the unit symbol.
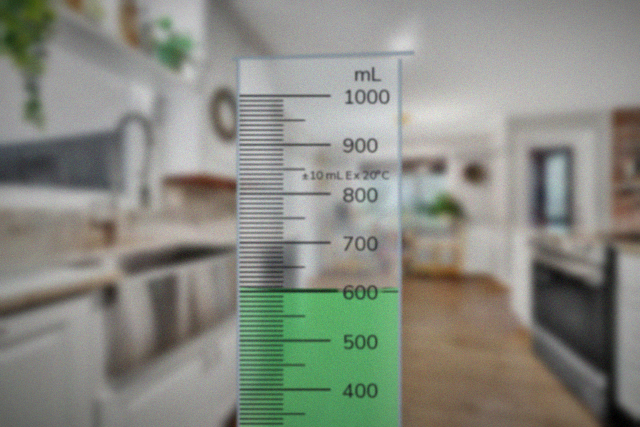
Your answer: 600 mL
